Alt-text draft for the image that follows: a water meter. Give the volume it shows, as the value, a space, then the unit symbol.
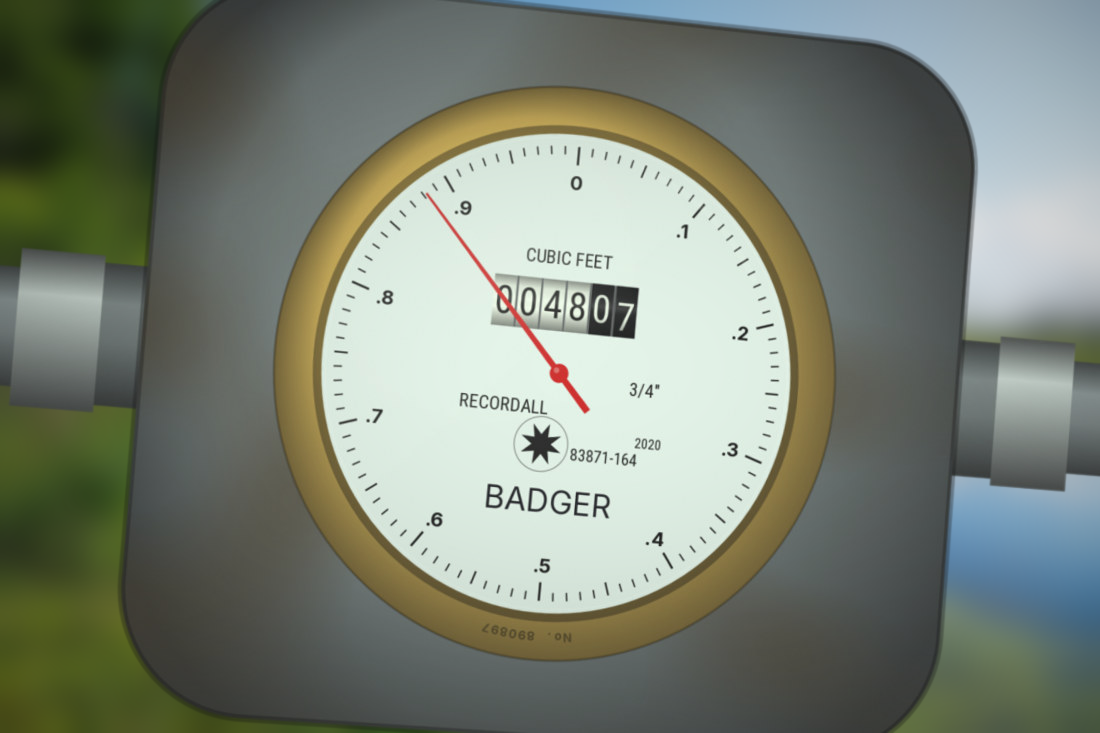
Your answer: 4806.88 ft³
